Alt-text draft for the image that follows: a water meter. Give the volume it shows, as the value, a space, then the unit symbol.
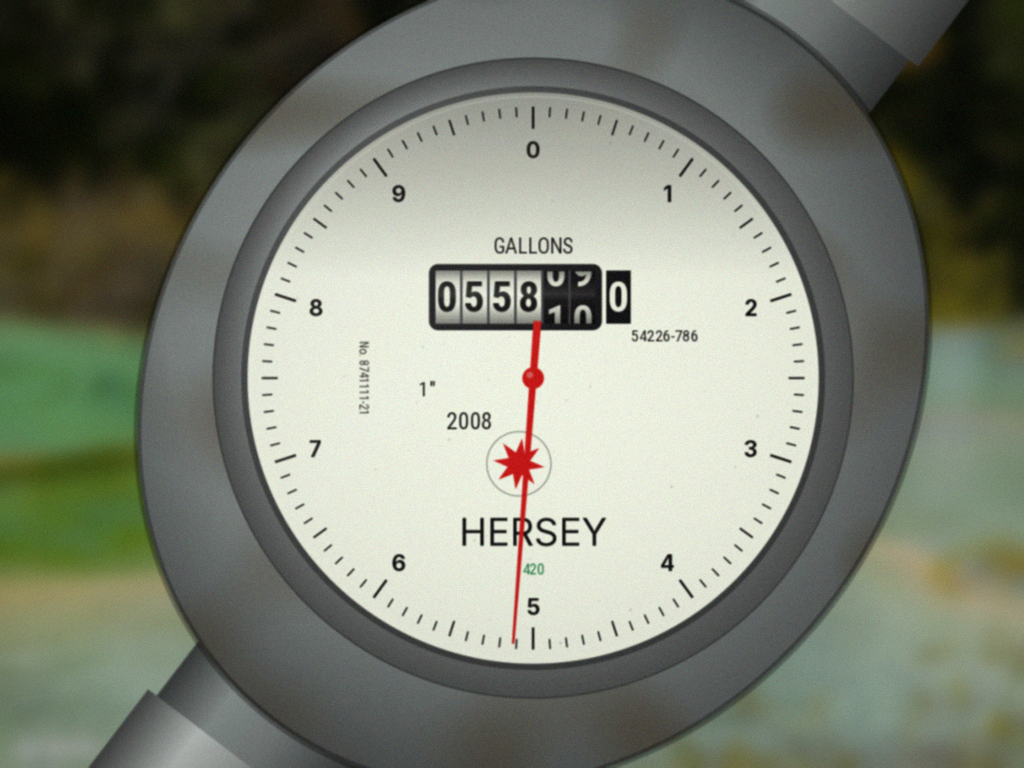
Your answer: 558095.1 gal
